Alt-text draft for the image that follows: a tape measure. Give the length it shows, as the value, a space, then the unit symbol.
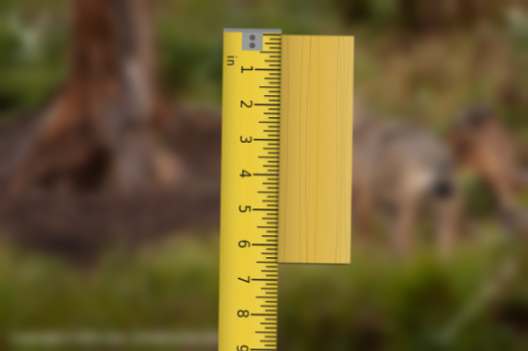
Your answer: 6.5 in
